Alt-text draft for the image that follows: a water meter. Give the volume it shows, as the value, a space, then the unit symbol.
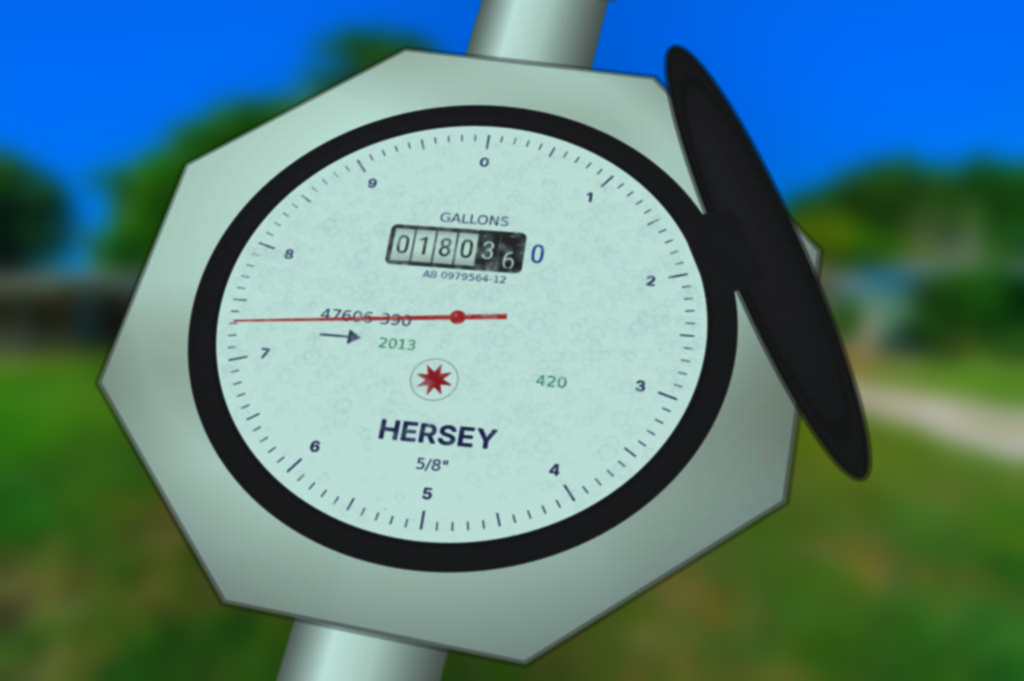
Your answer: 180357.3 gal
